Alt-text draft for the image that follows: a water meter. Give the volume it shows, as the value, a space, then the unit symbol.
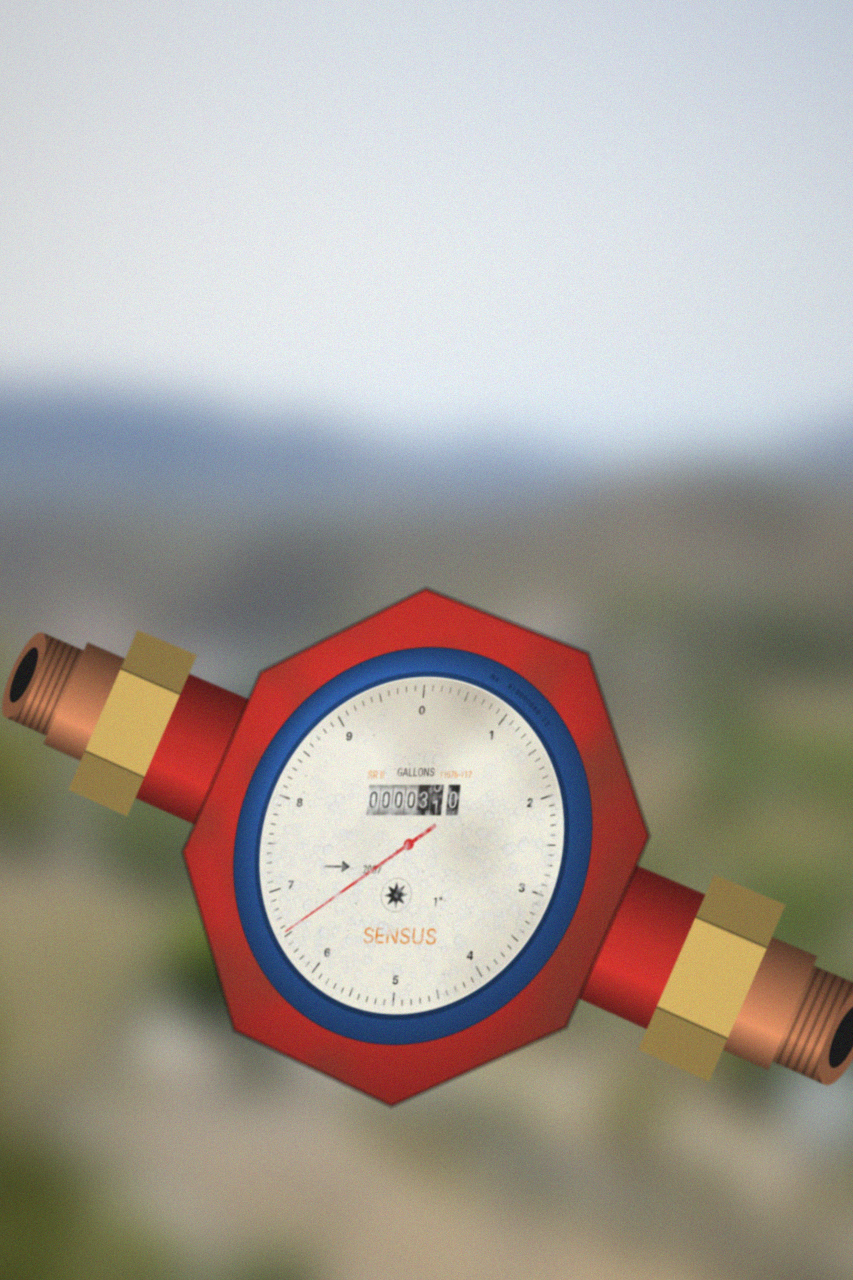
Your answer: 306.5 gal
